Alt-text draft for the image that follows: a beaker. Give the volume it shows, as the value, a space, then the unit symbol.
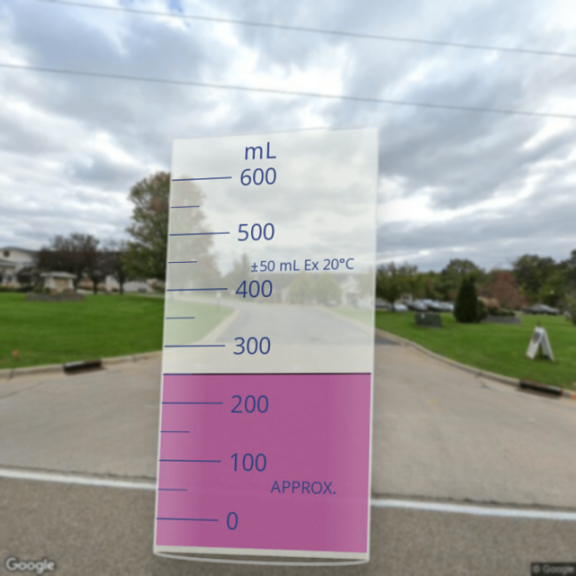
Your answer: 250 mL
